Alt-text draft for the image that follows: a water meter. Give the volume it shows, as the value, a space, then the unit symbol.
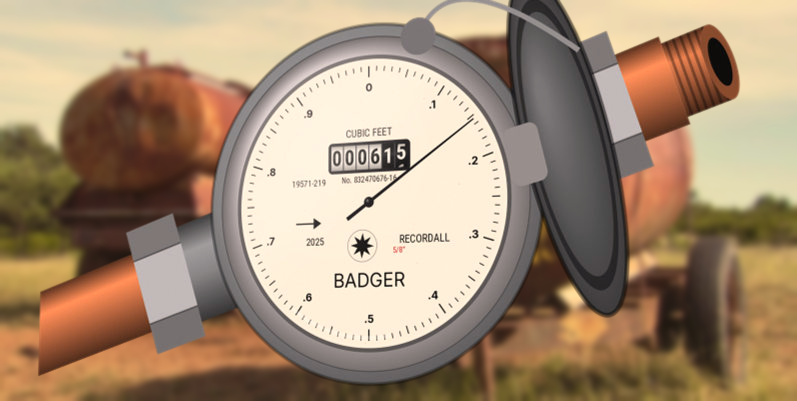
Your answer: 615.15 ft³
